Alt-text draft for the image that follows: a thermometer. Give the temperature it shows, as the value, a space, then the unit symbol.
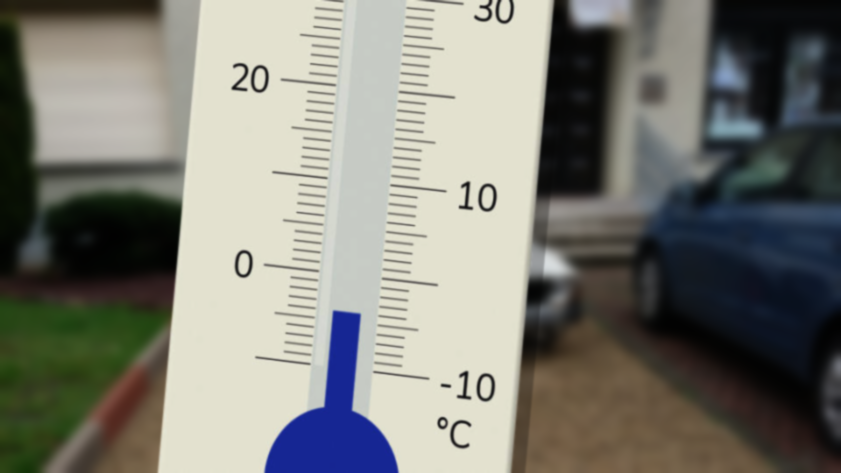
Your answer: -4 °C
